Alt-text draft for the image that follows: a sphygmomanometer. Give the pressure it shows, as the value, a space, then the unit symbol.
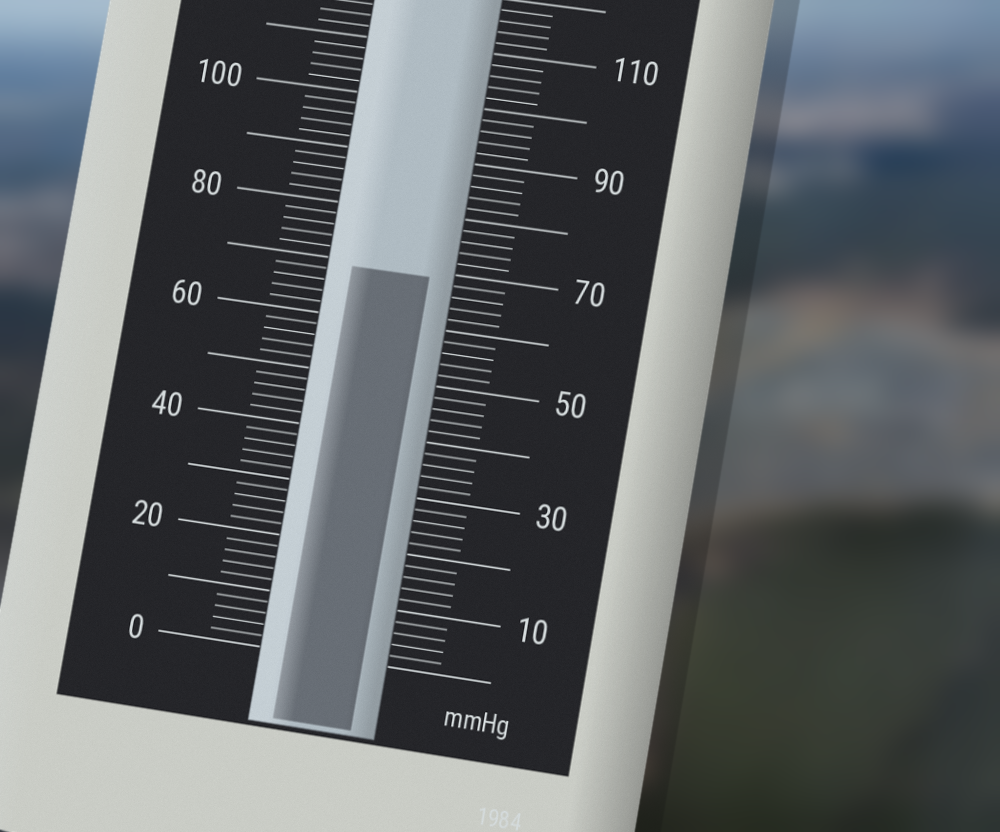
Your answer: 69 mmHg
